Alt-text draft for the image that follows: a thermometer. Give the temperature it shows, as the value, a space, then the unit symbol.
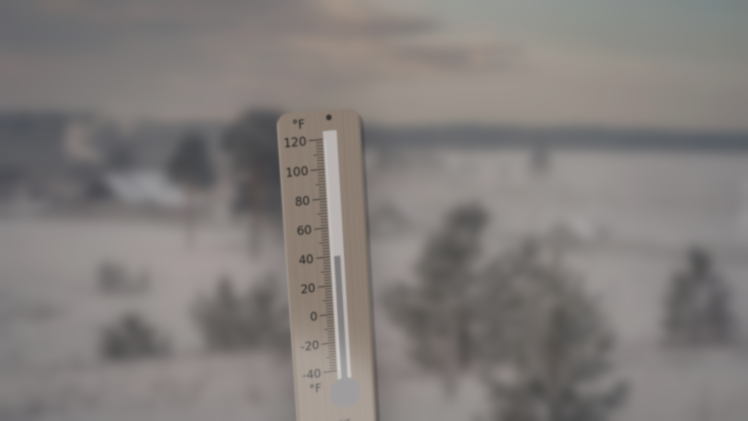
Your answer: 40 °F
